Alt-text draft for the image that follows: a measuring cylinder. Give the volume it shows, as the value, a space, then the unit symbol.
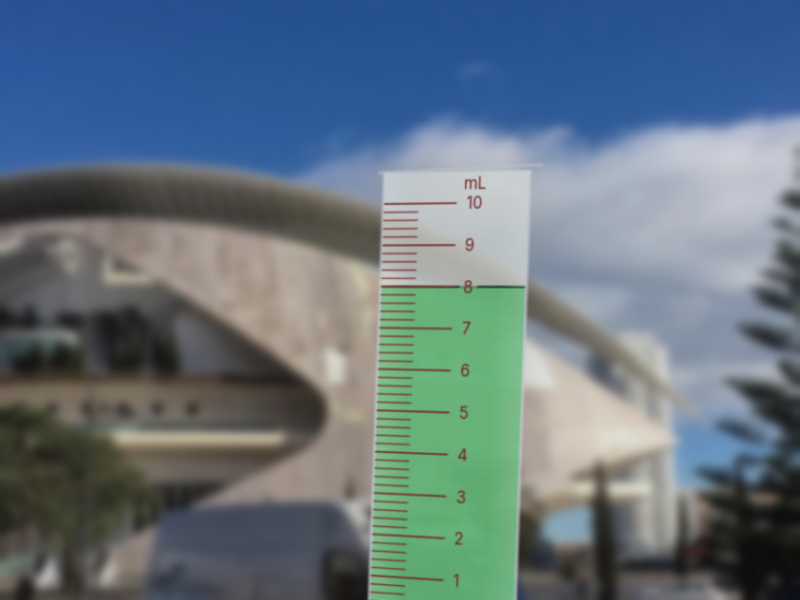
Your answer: 8 mL
